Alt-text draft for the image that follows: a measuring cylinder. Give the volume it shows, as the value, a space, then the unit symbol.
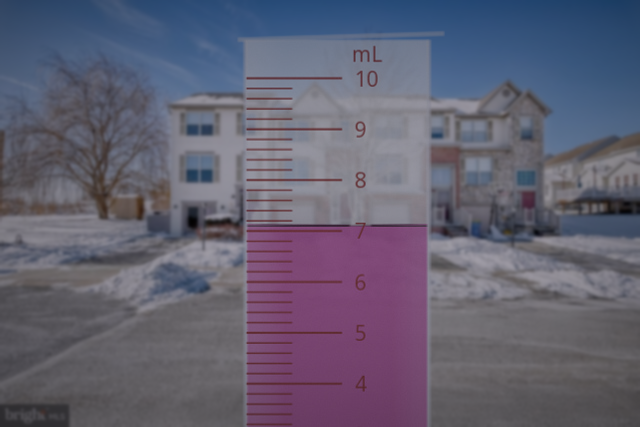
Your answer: 7.1 mL
